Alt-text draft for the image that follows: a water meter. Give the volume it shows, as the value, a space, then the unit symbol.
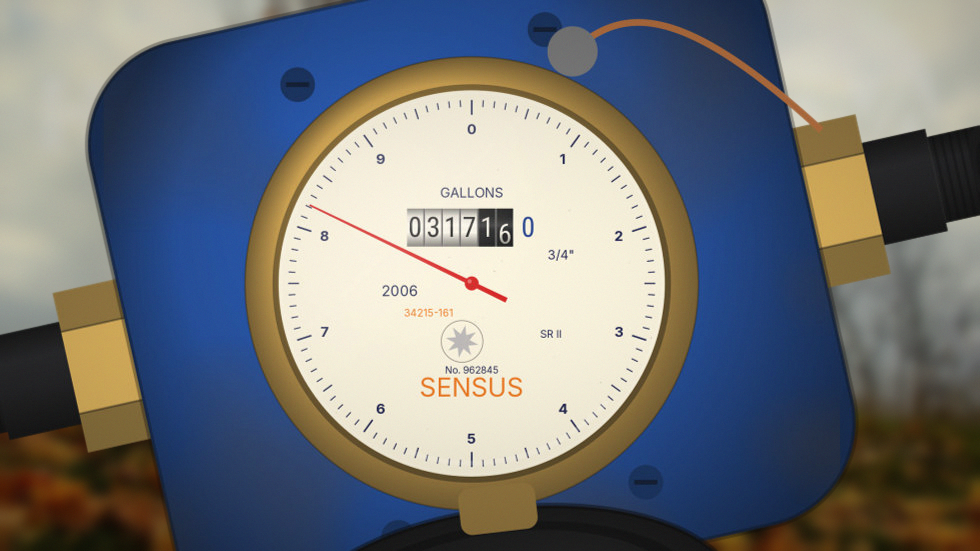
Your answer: 317158.2 gal
